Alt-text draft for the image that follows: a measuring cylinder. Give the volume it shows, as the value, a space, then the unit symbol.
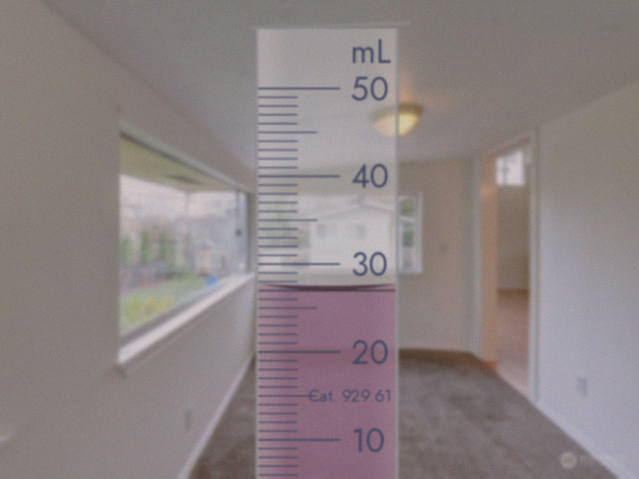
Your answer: 27 mL
